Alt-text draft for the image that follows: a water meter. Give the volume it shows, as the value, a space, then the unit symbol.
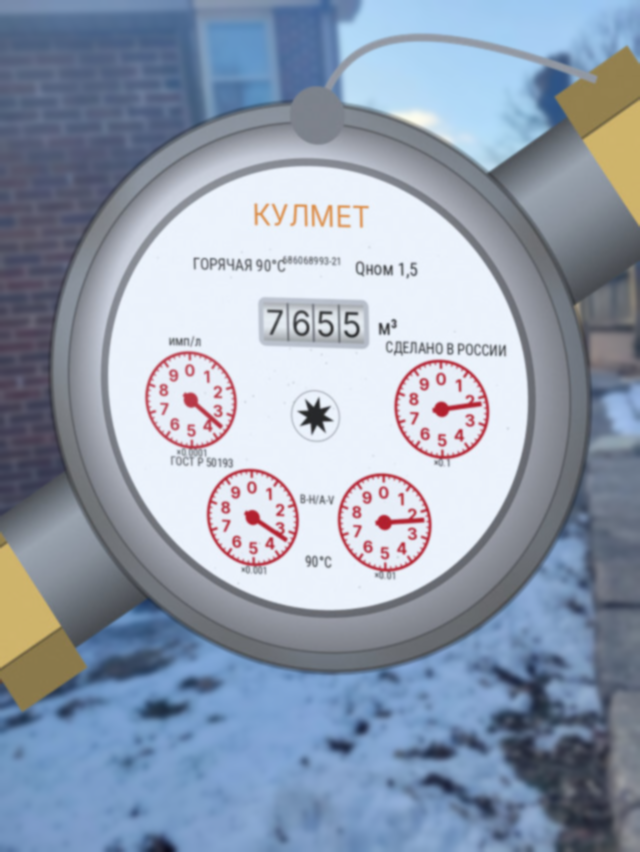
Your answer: 7655.2233 m³
